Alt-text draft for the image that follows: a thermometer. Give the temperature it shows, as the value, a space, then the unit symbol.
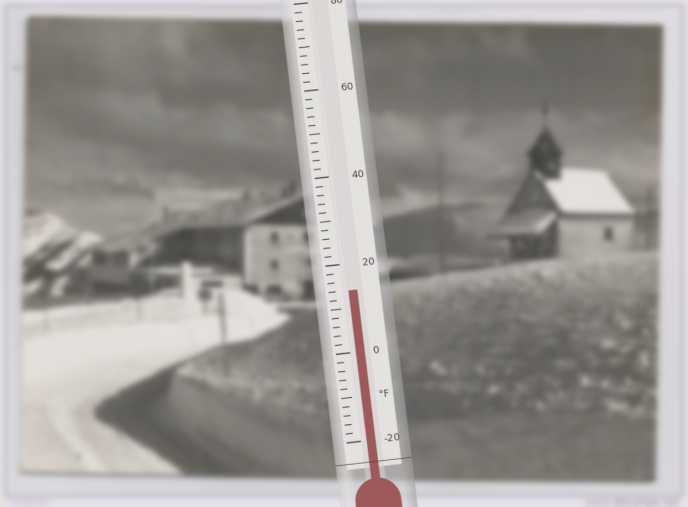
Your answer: 14 °F
